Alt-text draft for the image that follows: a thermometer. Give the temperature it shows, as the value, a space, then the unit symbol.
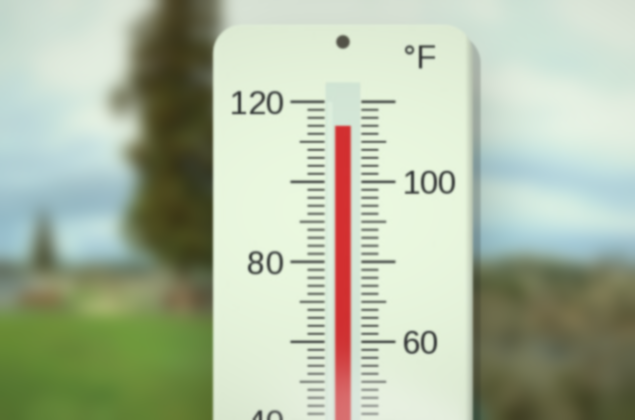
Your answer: 114 °F
